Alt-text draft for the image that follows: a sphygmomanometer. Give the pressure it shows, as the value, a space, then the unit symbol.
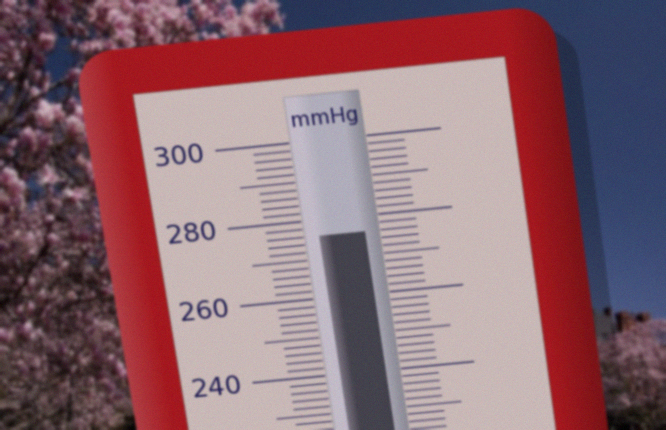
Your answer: 276 mmHg
